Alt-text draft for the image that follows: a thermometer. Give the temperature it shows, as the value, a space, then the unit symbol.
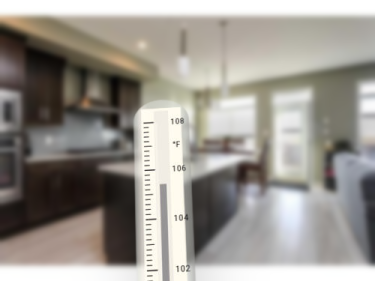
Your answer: 105.4 °F
